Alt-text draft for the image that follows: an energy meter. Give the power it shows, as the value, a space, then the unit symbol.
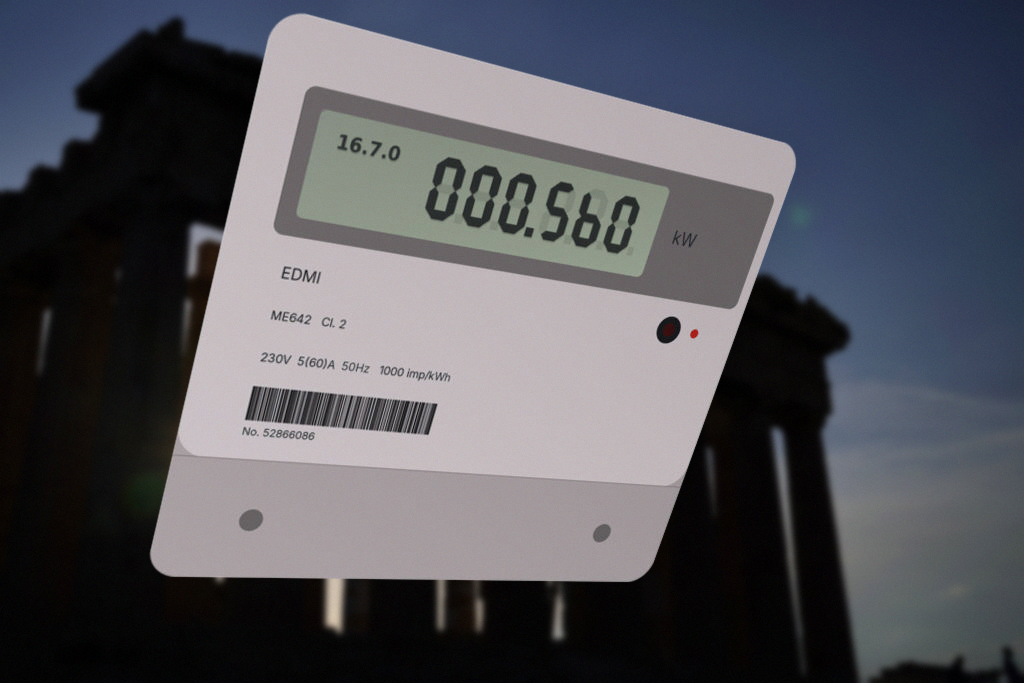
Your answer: 0.560 kW
